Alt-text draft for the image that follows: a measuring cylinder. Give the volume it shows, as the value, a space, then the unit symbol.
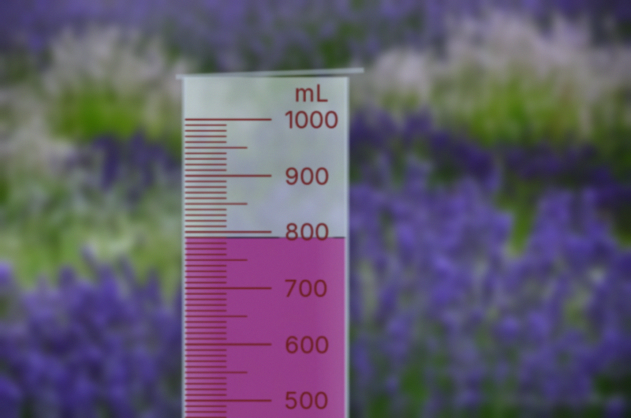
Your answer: 790 mL
